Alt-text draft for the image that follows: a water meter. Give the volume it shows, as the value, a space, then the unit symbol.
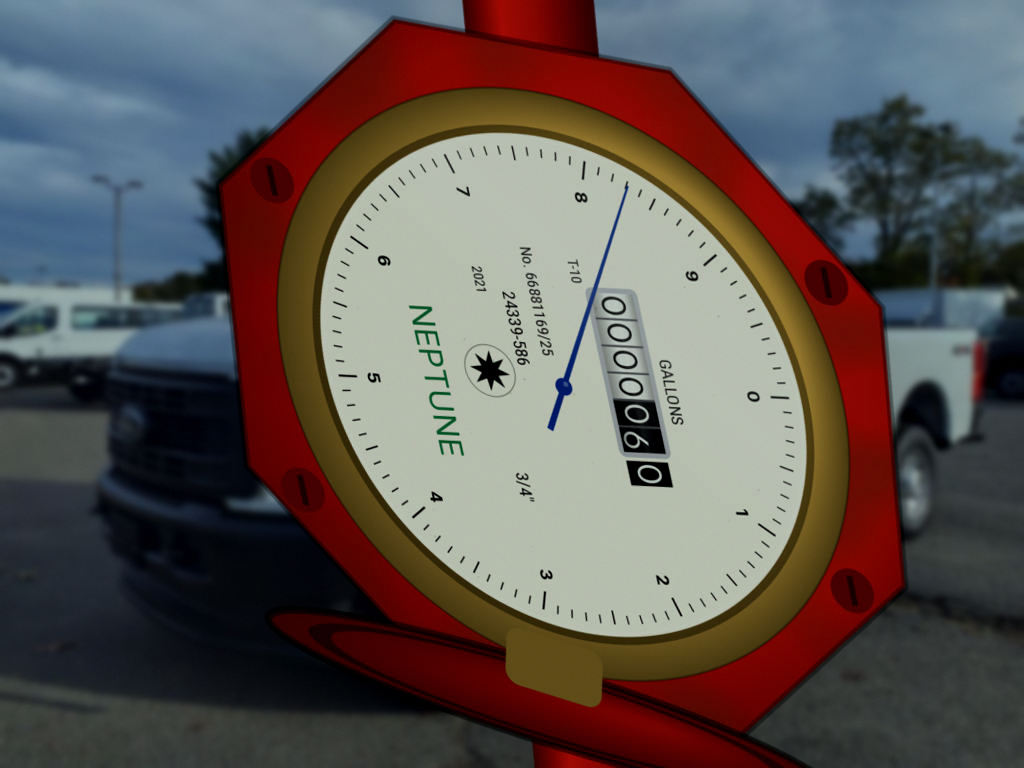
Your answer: 58.3 gal
